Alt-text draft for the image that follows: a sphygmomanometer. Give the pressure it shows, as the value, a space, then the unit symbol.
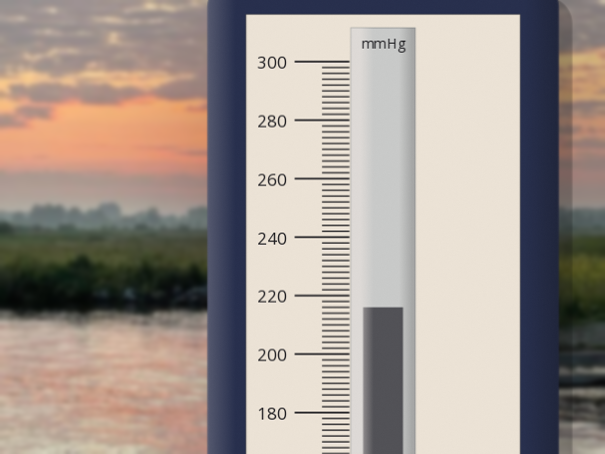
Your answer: 216 mmHg
